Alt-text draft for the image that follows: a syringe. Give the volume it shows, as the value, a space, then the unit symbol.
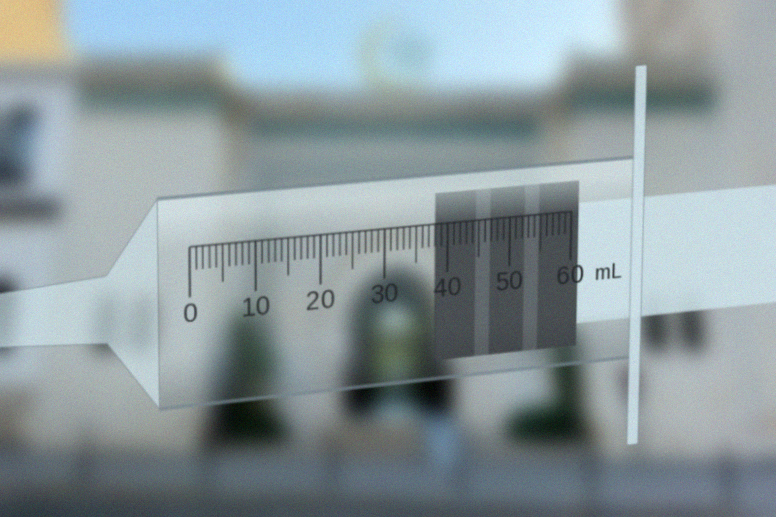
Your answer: 38 mL
